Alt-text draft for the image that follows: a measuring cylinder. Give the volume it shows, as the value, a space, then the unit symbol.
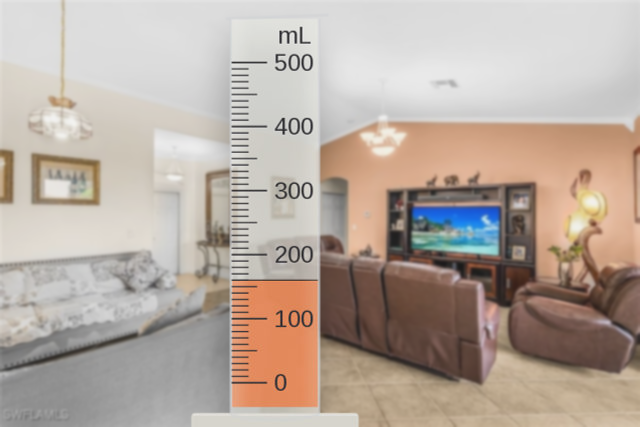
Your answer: 160 mL
